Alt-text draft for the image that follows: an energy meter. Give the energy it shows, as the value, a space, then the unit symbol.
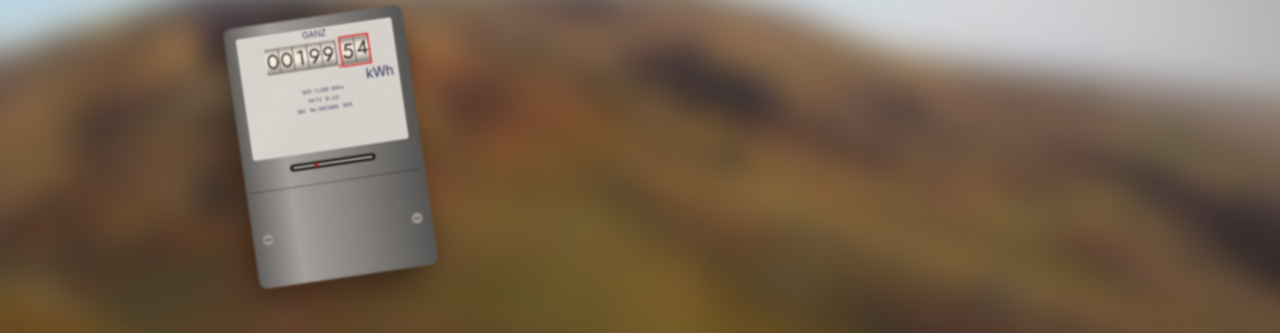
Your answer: 199.54 kWh
